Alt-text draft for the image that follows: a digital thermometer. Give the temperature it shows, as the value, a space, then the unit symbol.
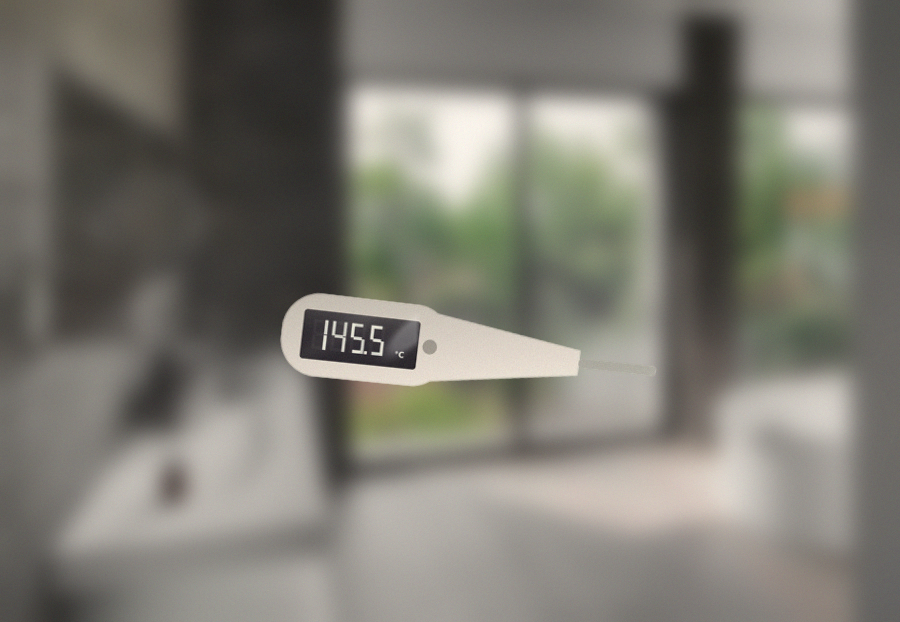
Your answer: 145.5 °C
